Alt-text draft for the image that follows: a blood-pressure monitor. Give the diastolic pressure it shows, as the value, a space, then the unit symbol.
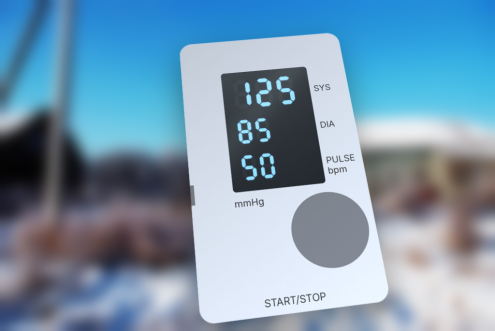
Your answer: 85 mmHg
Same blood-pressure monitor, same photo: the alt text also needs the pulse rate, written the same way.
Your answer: 50 bpm
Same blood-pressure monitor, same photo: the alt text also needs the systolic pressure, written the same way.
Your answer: 125 mmHg
